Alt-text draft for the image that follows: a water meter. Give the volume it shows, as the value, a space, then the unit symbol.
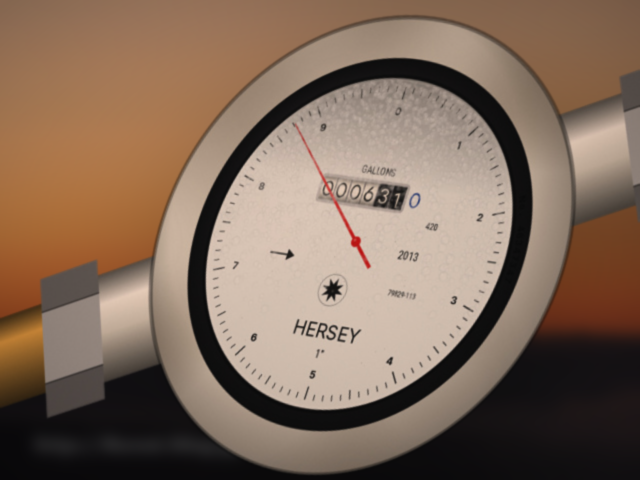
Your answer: 6308.7 gal
